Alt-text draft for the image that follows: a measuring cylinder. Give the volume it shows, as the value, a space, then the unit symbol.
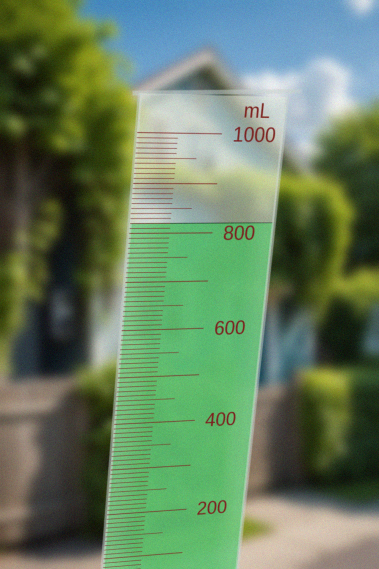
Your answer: 820 mL
